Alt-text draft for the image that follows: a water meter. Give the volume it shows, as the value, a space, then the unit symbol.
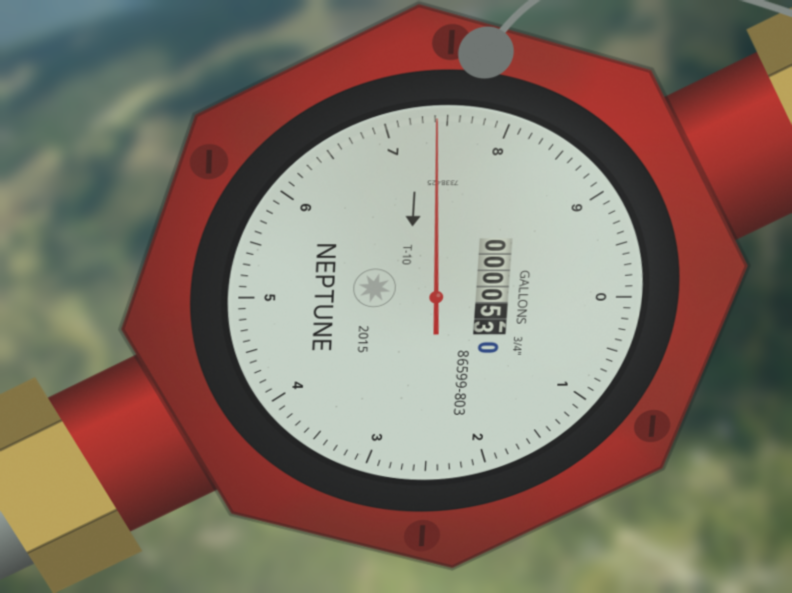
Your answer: 527.4 gal
